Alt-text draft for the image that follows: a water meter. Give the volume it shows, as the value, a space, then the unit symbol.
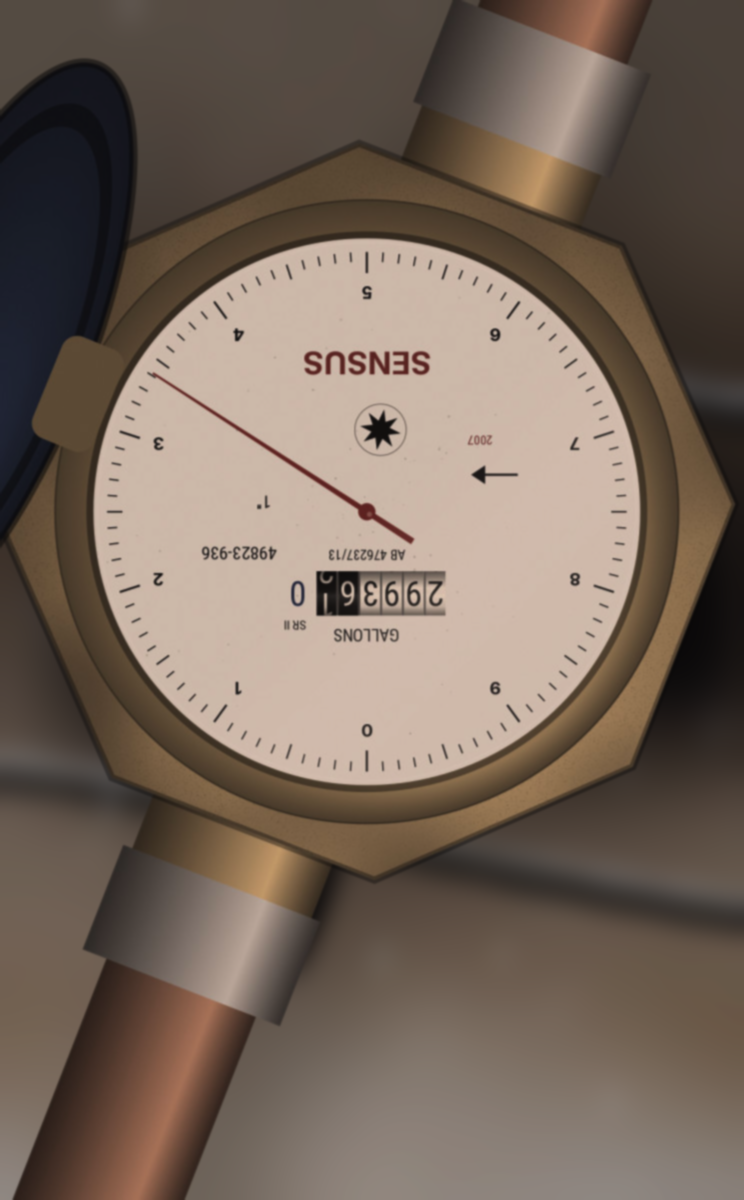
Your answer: 2993613.4 gal
